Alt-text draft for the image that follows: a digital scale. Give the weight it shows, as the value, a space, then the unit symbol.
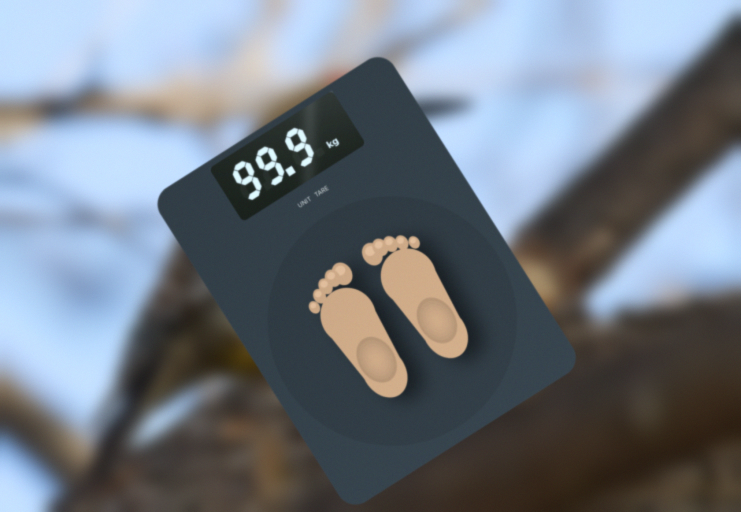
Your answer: 99.9 kg
